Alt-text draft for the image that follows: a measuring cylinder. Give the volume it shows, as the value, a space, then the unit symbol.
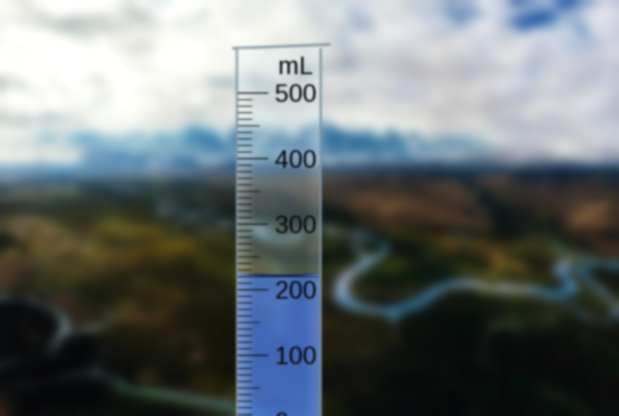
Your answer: 220 mL
